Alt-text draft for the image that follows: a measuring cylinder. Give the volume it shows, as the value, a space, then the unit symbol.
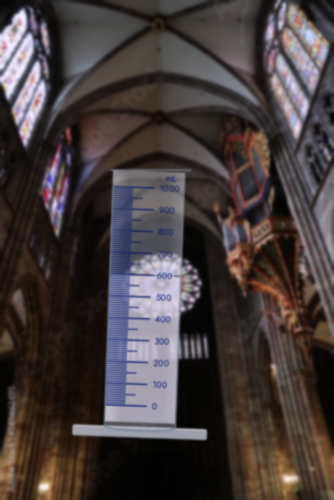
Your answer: 600 mL
